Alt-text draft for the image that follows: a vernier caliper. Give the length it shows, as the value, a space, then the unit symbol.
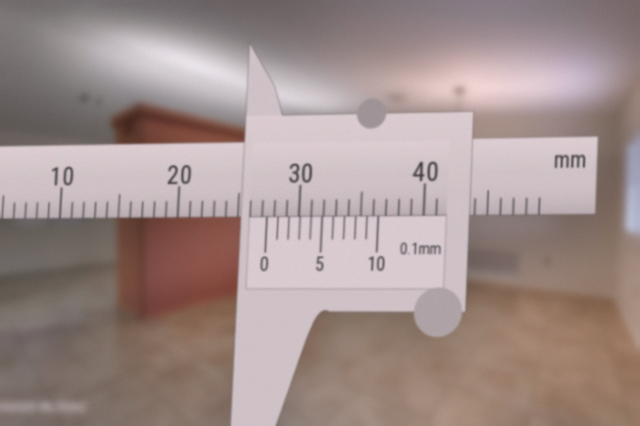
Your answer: 27.4 mm
